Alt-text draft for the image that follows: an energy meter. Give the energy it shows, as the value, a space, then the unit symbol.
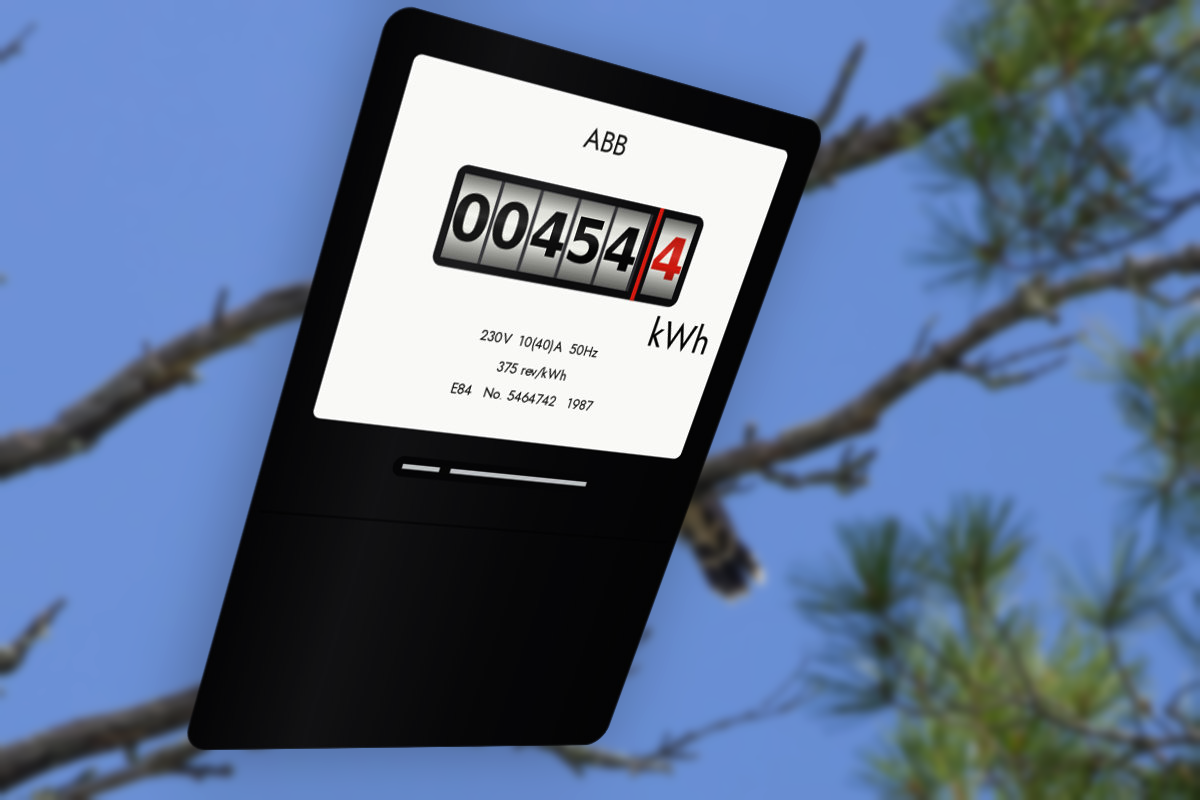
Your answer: 454.4 kWh
